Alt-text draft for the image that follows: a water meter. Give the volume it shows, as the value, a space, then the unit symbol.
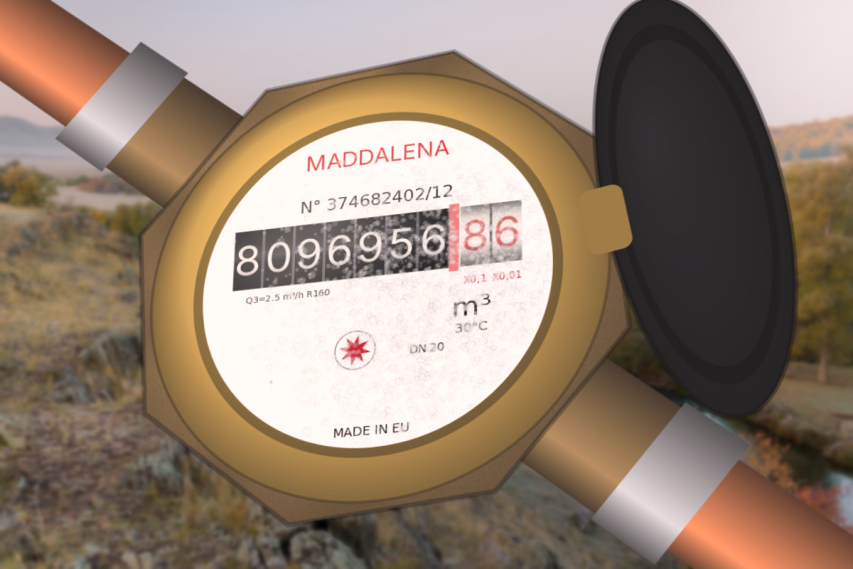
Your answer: 8096956.86 m³
